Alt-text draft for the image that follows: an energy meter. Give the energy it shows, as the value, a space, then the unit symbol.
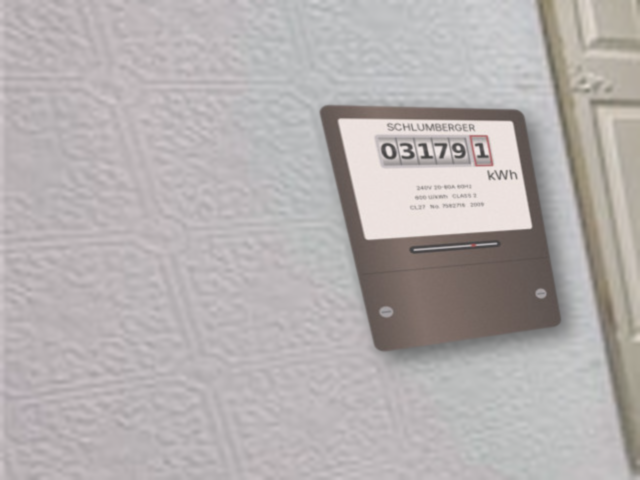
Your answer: 3179.1 kWh
